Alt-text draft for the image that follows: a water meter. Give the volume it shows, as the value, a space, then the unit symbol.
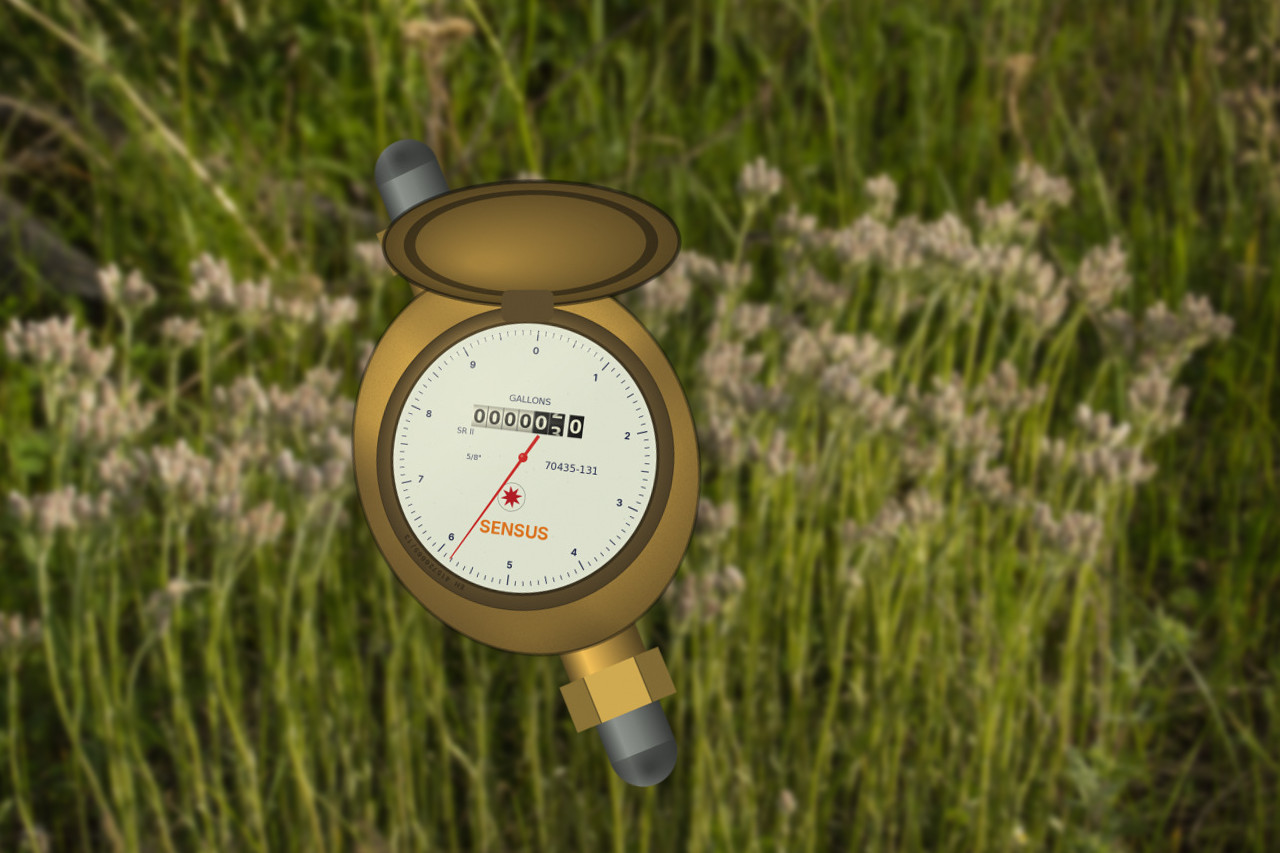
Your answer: 25.8 gal
